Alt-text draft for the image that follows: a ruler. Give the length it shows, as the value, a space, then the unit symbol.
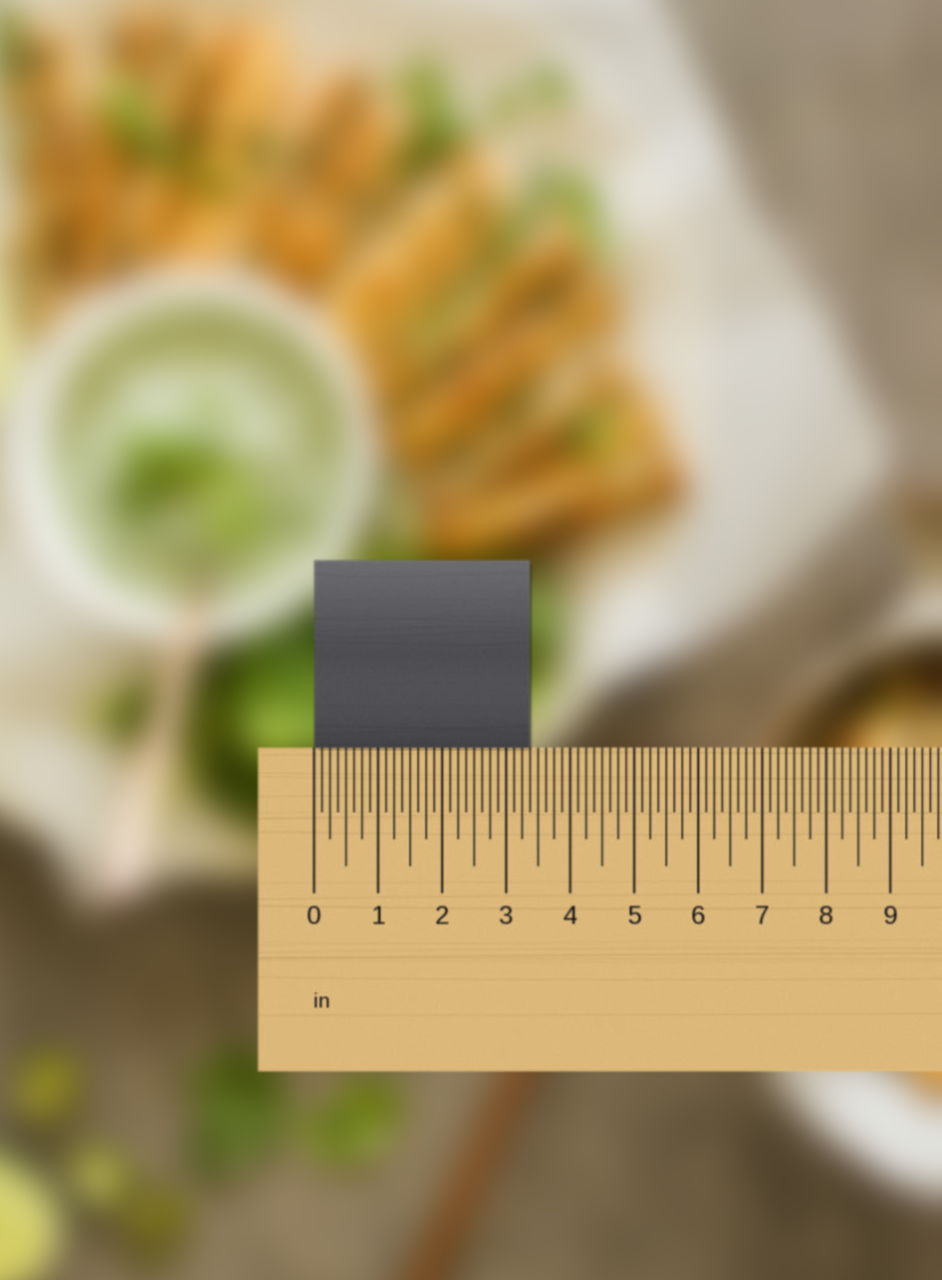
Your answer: 3.375 in
